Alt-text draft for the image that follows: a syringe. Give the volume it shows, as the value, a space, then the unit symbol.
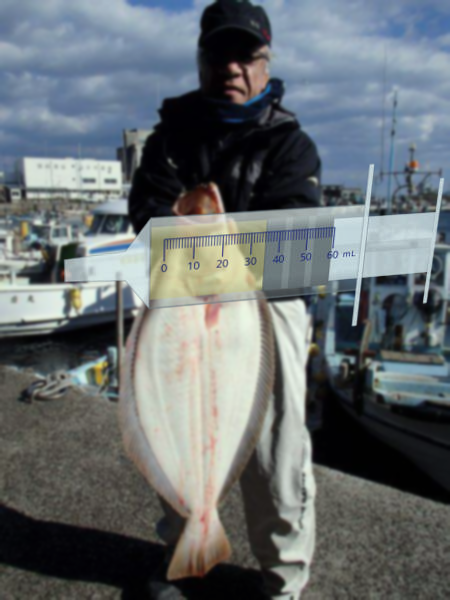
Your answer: 35 mL
